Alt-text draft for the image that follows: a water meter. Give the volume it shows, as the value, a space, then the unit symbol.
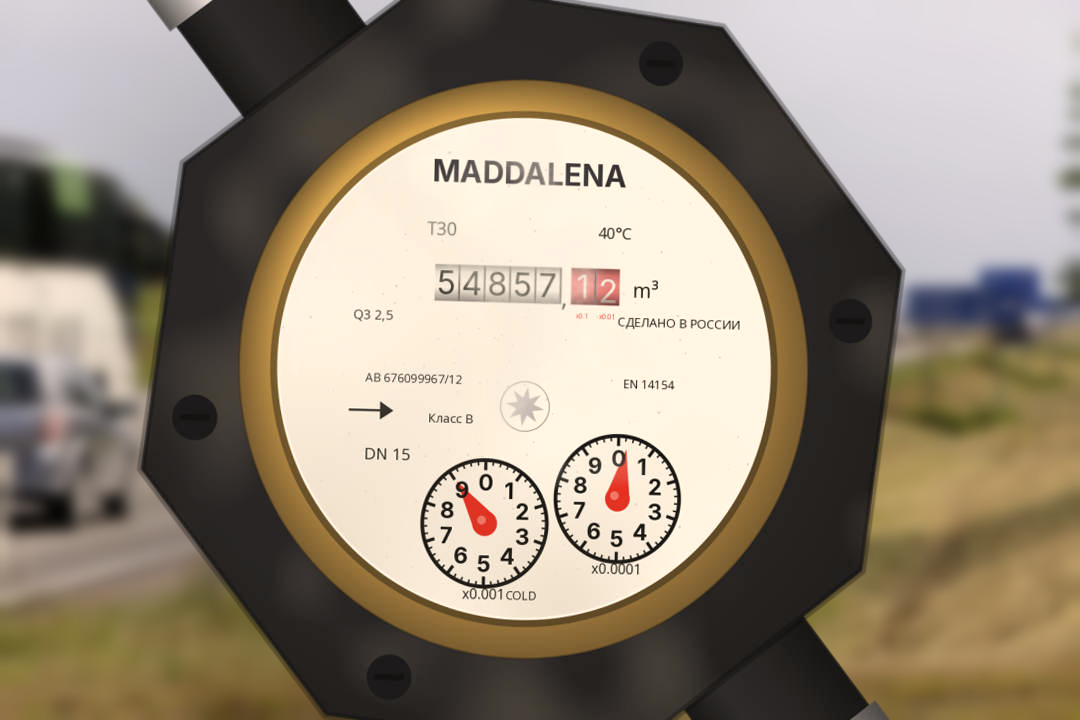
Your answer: 54857.1190 m³
